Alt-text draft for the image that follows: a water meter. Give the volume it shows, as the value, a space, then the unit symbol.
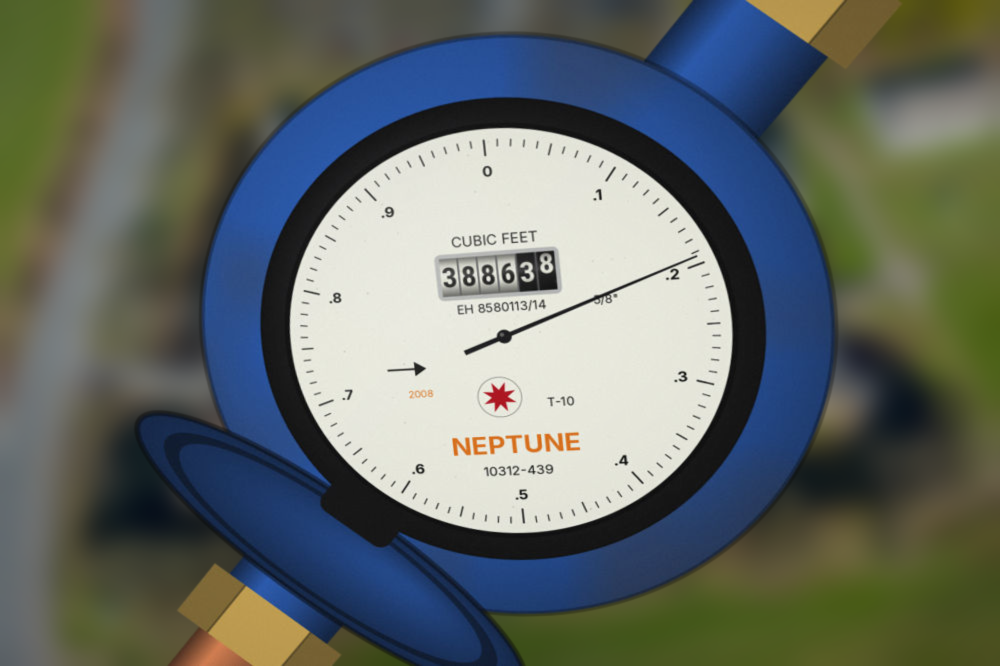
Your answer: 388638.19 ft³
